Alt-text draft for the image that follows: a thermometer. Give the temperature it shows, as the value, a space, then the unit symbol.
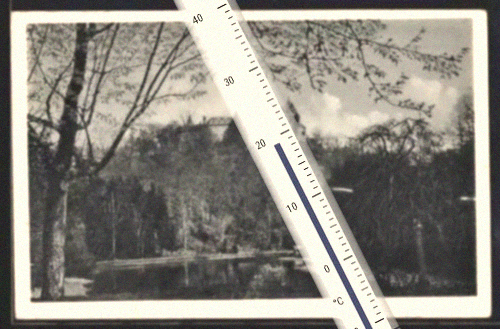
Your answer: 19 °C
